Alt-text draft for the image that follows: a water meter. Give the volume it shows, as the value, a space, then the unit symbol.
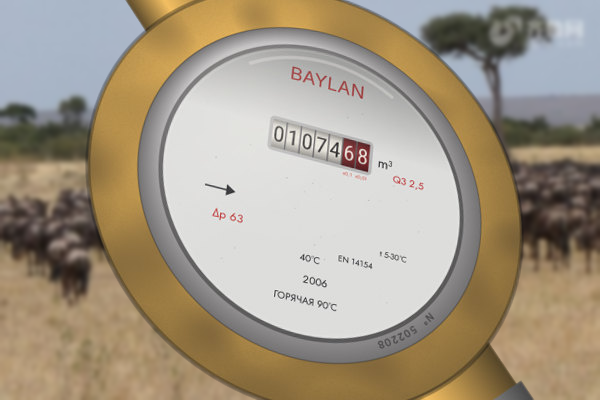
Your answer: 1074.68 m³
